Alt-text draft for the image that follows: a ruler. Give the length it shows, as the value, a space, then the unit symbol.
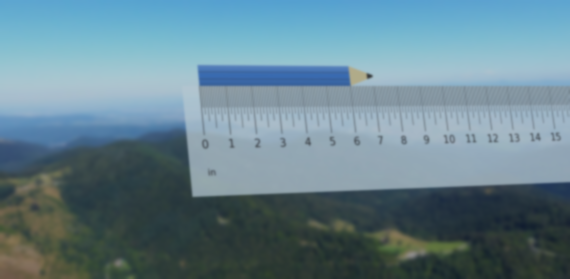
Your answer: 7 in
